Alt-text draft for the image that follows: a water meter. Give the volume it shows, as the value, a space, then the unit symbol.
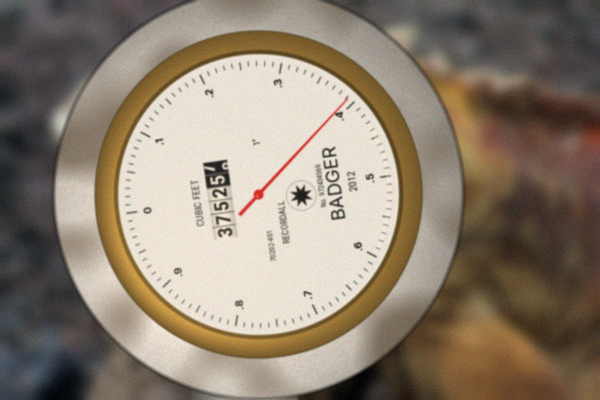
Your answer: 375257.39 ft³
